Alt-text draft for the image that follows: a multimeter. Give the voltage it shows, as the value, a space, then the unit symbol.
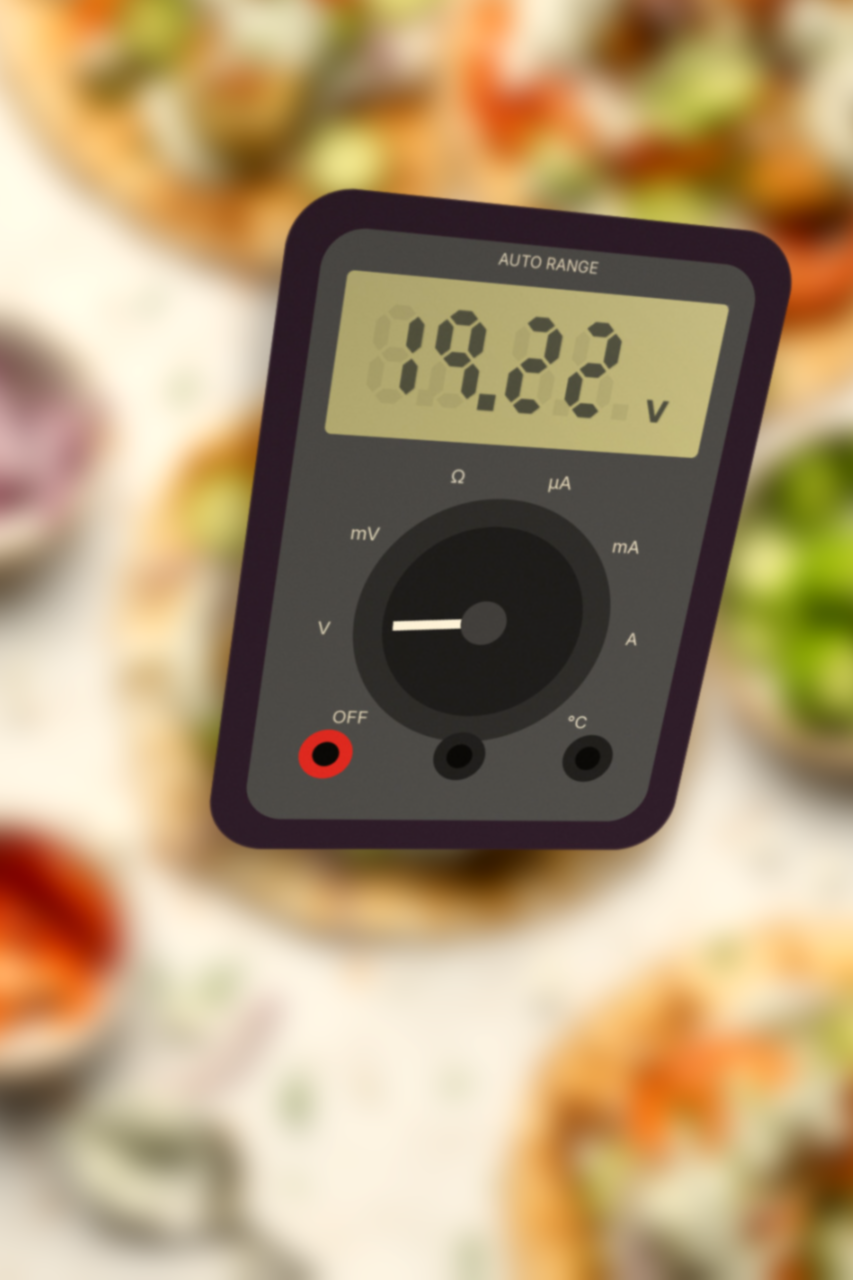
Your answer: 19.22 V
